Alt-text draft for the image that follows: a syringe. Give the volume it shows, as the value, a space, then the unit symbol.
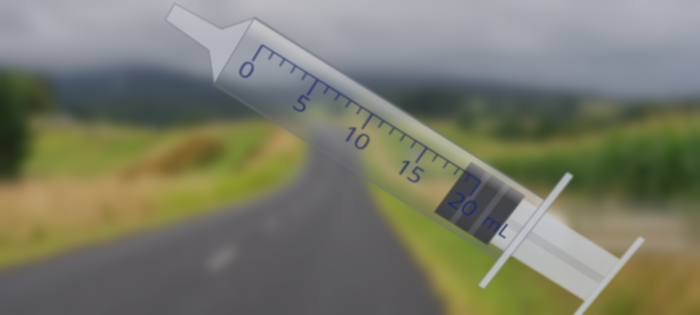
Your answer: 18.5 mL
